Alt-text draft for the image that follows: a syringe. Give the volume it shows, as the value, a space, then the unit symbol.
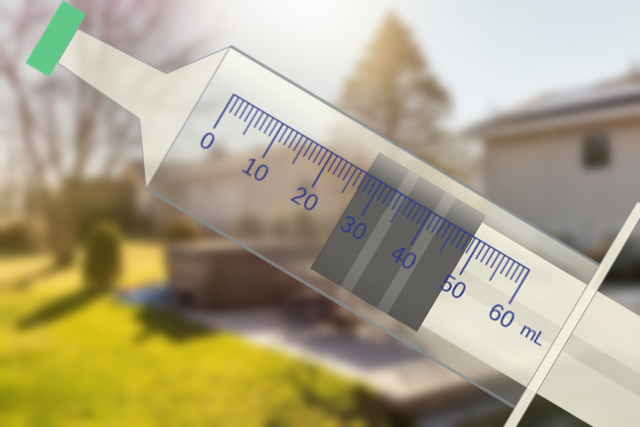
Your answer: 27 mL
